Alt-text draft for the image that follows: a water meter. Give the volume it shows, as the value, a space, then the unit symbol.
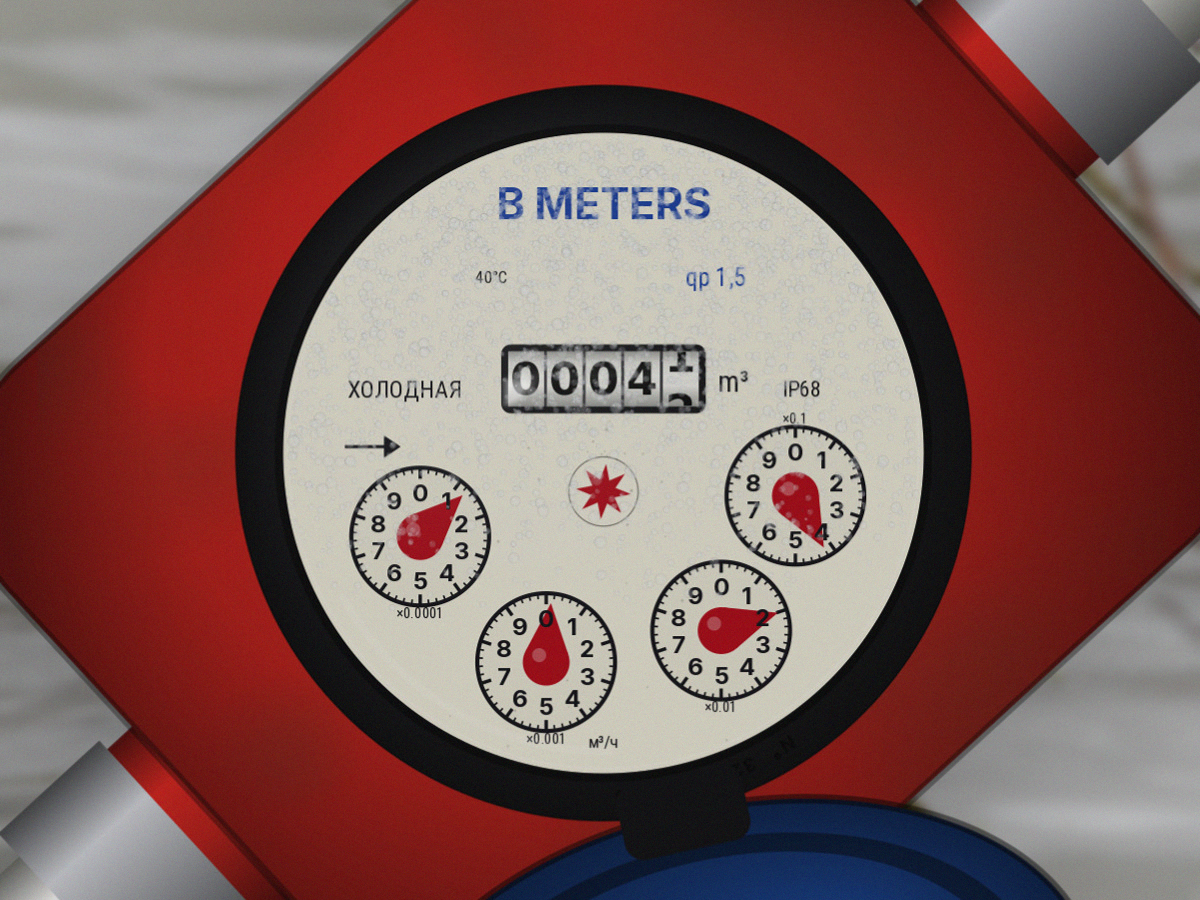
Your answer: 41.4201 m³
